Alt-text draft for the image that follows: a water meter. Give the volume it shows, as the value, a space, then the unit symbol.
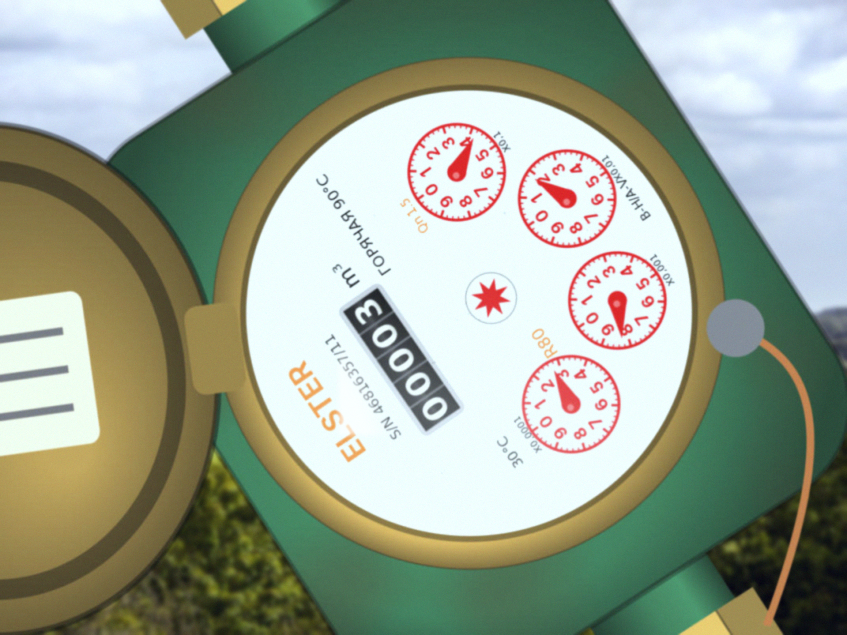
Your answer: 3.4182 m³
